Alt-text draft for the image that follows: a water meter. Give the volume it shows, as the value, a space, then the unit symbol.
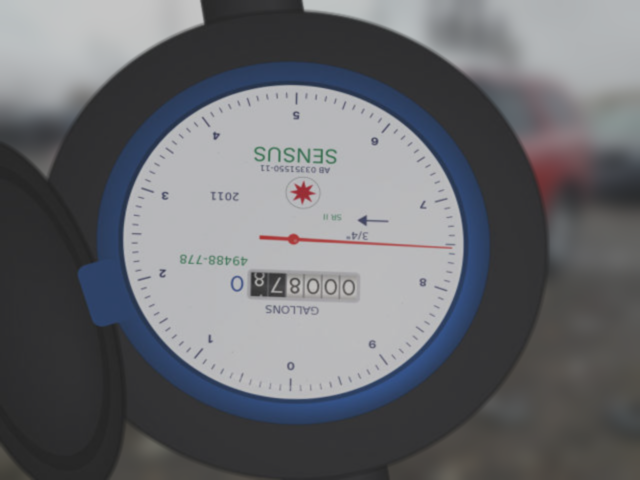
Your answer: 8777.5 gal
